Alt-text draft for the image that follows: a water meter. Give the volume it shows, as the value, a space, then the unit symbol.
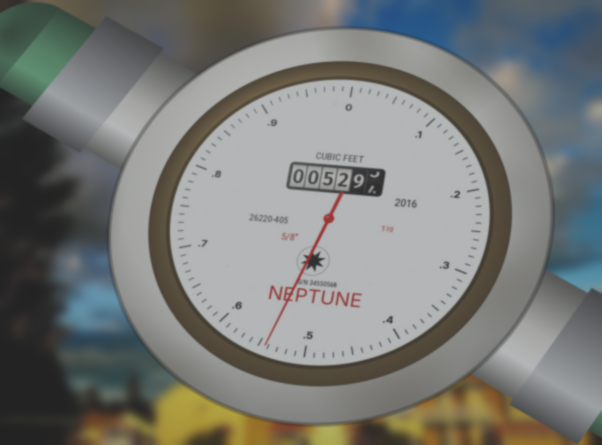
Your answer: 5293.54 ft³
